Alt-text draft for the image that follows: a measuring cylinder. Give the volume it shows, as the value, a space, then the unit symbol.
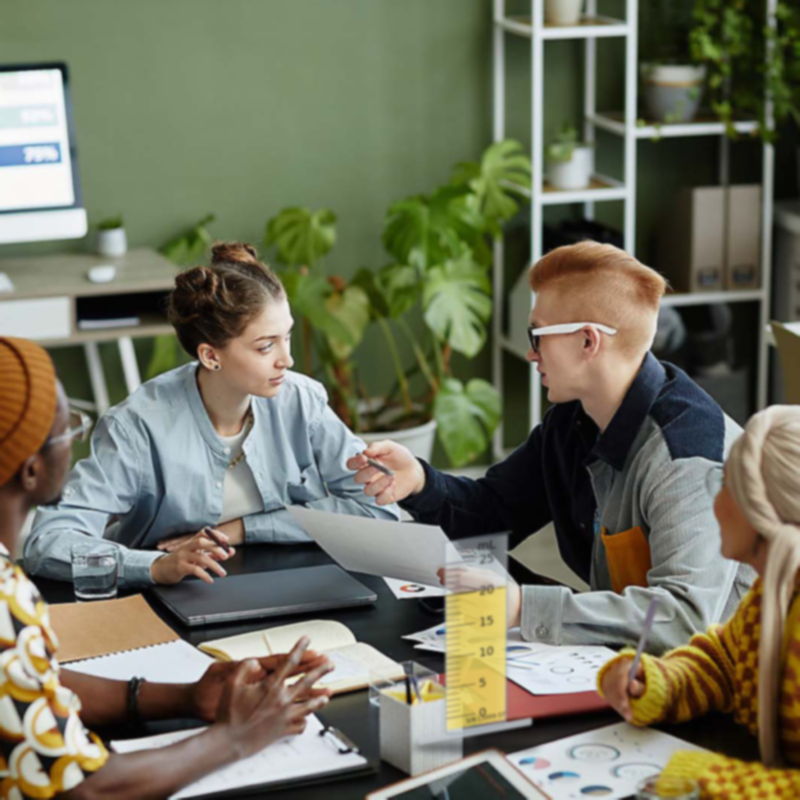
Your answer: 20 mL
